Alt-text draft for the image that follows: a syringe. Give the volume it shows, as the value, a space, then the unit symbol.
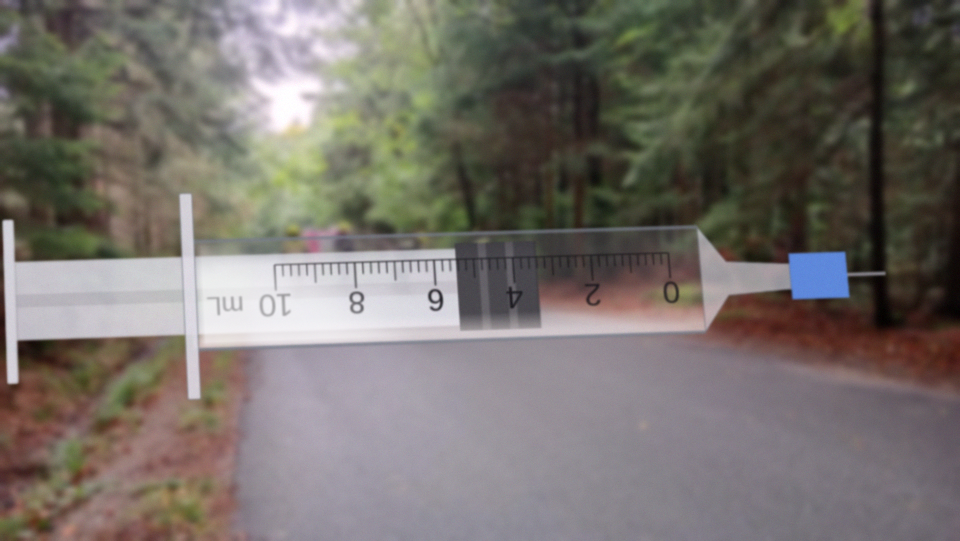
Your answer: 3.4 mL
